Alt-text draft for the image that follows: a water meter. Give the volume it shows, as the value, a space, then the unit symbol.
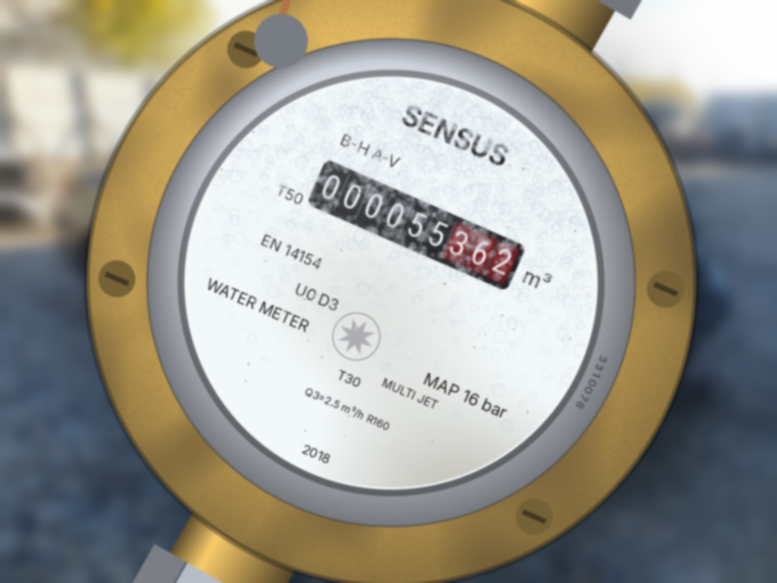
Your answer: 55.362 m³
